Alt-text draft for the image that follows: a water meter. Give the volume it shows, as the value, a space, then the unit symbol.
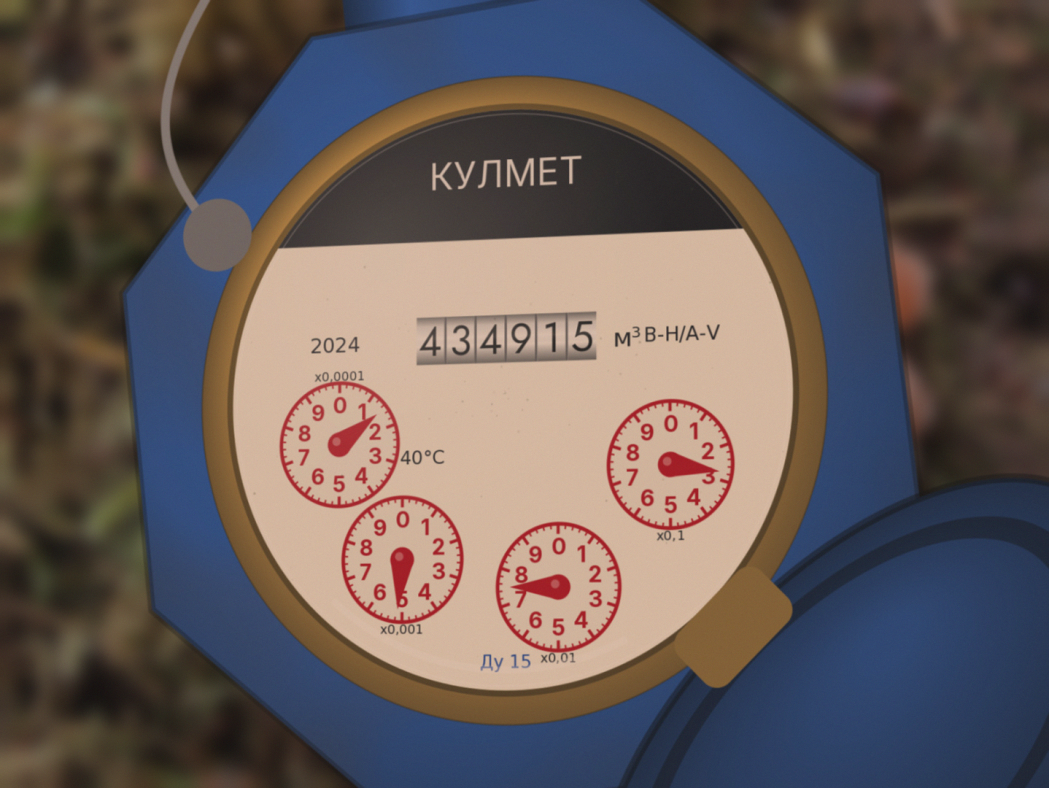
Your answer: 434915.2751 m³
